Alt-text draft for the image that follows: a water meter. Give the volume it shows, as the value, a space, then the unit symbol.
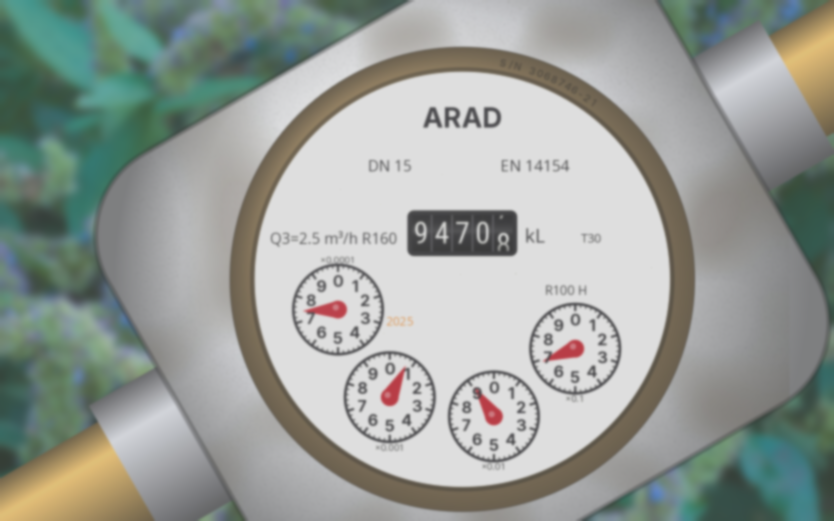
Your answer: 94707.6907 kL
